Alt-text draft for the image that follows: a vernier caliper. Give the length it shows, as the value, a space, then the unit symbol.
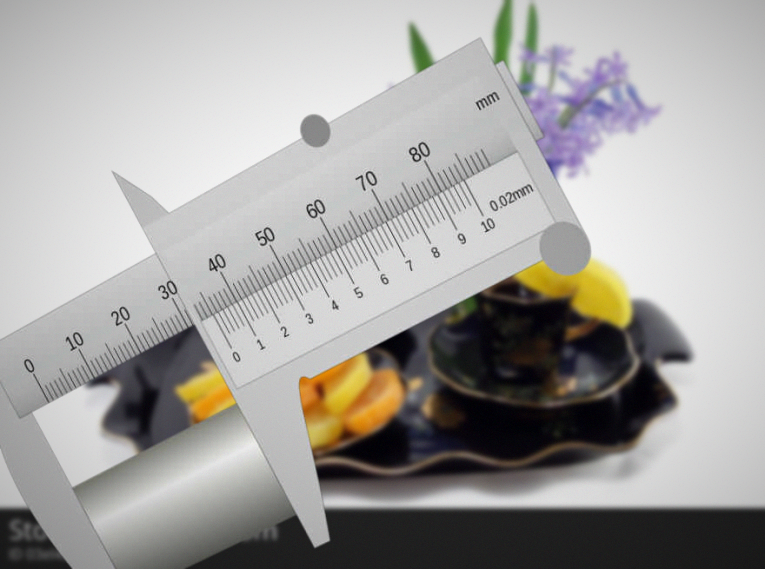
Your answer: 35.2 mm
